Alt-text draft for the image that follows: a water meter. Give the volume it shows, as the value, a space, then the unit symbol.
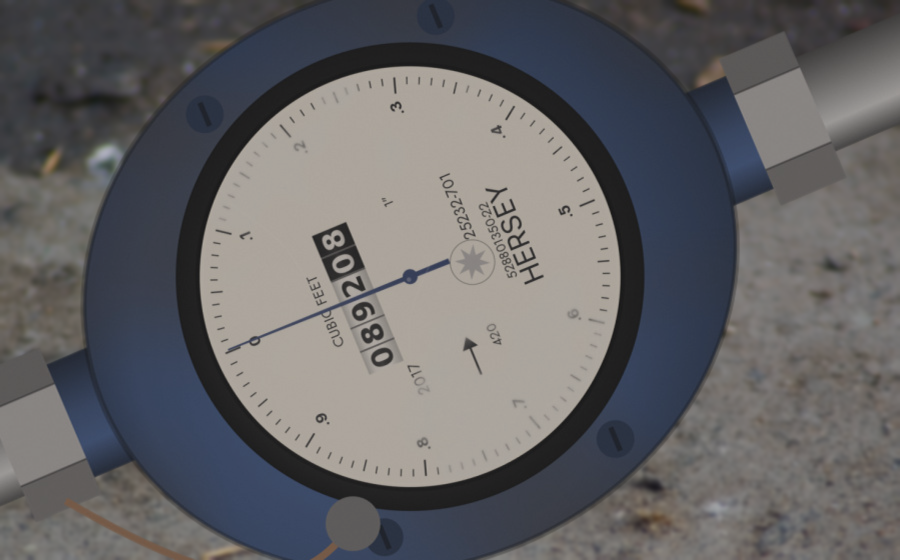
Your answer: 89208.00 ft³
